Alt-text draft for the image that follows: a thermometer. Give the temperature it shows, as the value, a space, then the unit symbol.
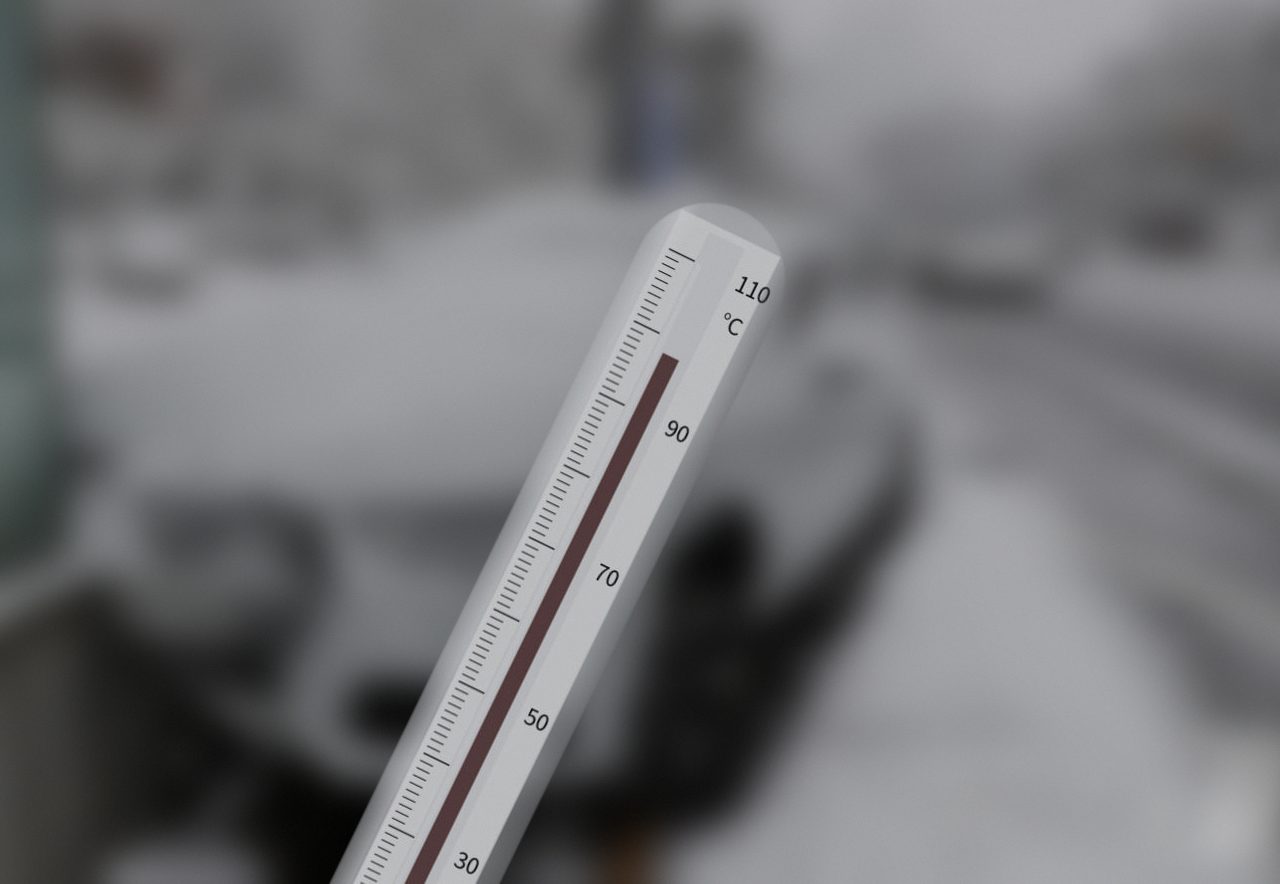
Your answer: 98 °C
